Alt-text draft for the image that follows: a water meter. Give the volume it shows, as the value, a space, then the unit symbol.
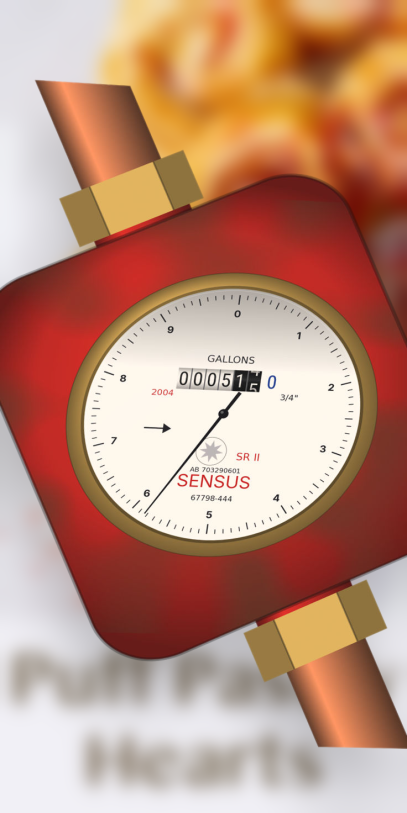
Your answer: 5145.8 gal
